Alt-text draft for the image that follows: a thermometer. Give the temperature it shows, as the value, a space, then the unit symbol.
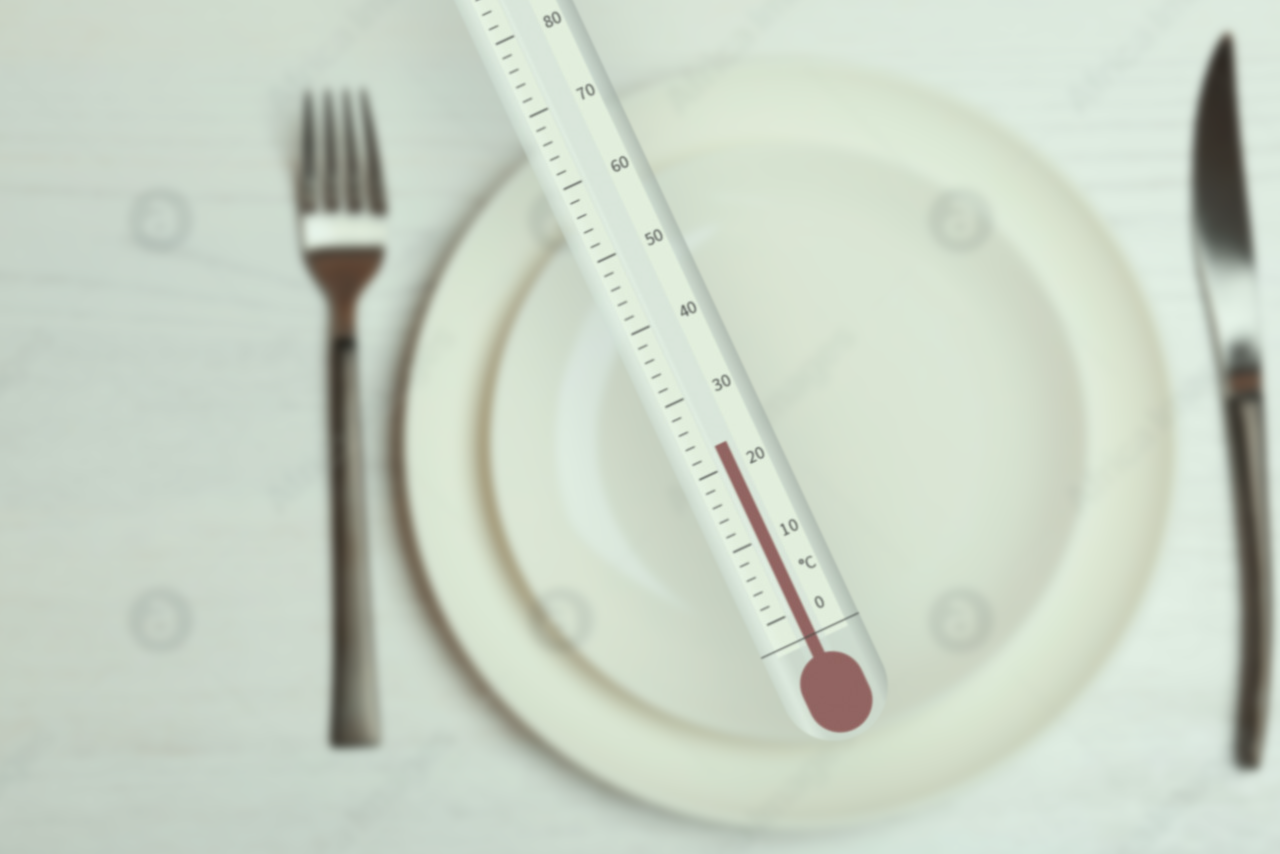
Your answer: 23 °C
